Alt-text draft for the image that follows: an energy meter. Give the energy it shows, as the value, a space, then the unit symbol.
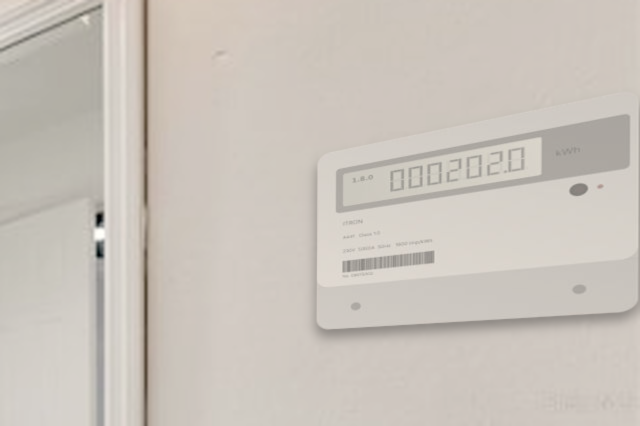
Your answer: 202.0 kWh
